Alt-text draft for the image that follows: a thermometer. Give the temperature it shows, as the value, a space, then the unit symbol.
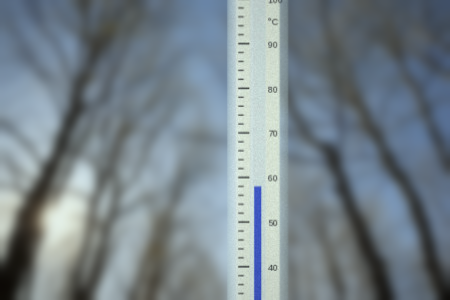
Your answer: 58 °C
